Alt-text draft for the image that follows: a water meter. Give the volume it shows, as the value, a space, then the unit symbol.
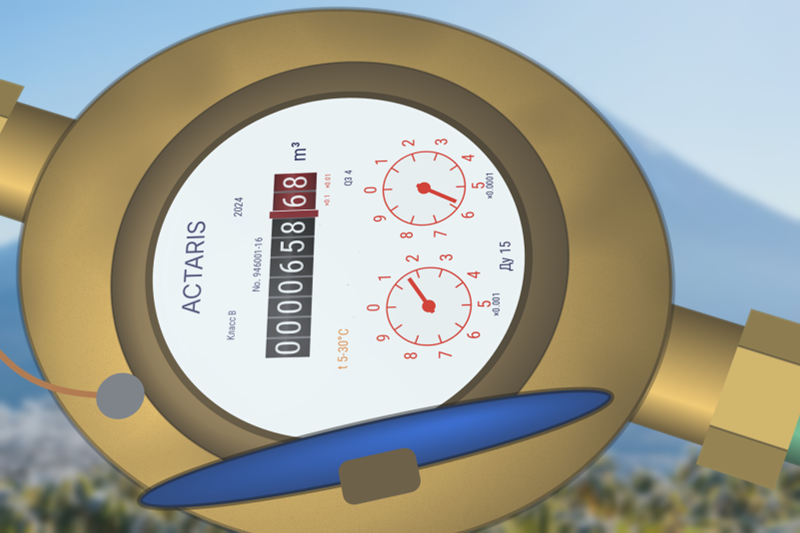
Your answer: 658.6815 m³
